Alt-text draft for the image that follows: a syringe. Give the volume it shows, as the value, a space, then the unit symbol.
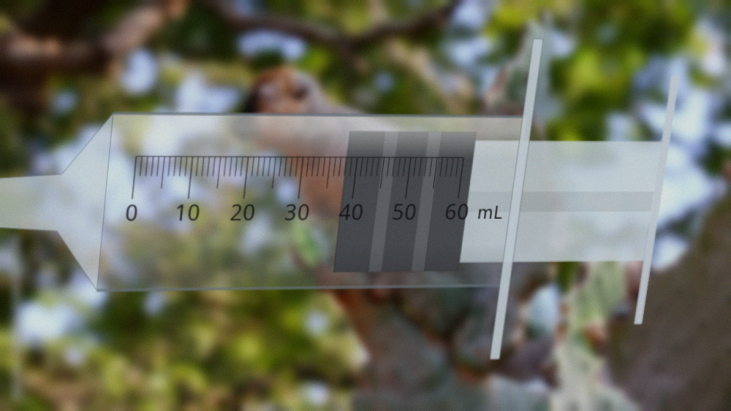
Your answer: 38 mL
